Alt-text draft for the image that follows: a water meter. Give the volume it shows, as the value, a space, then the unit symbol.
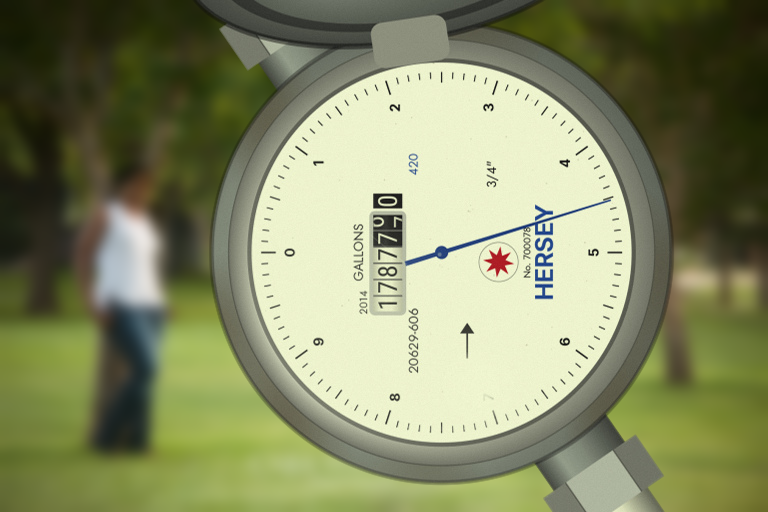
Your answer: 1787764.5 gal
